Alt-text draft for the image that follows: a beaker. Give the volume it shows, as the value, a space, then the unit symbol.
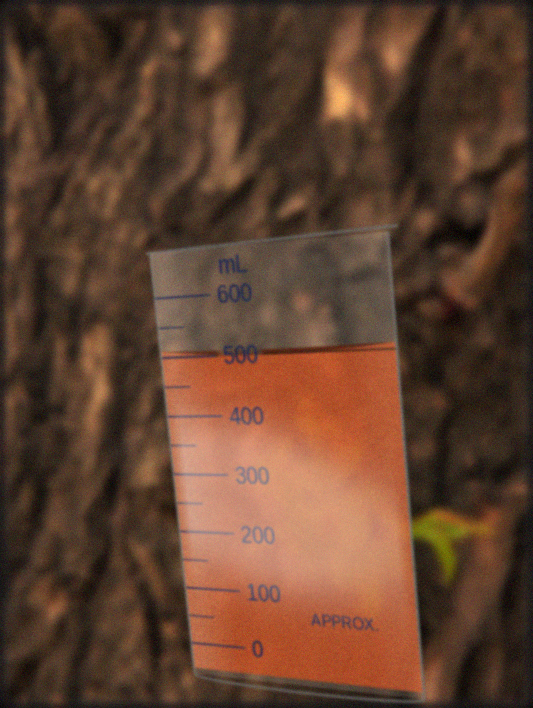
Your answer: 500 mL
